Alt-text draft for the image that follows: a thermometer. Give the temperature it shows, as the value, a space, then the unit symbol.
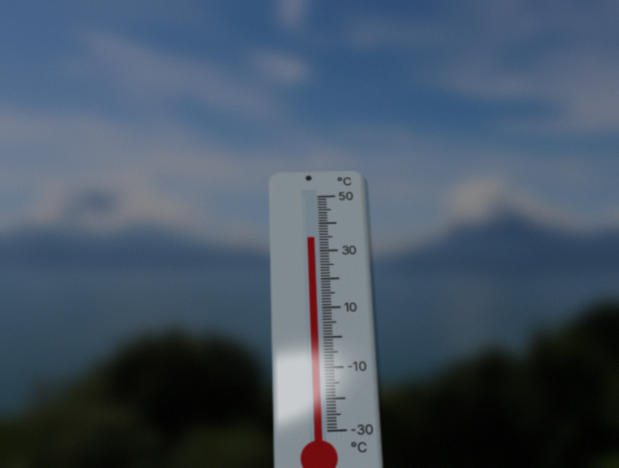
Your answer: 35 °C
